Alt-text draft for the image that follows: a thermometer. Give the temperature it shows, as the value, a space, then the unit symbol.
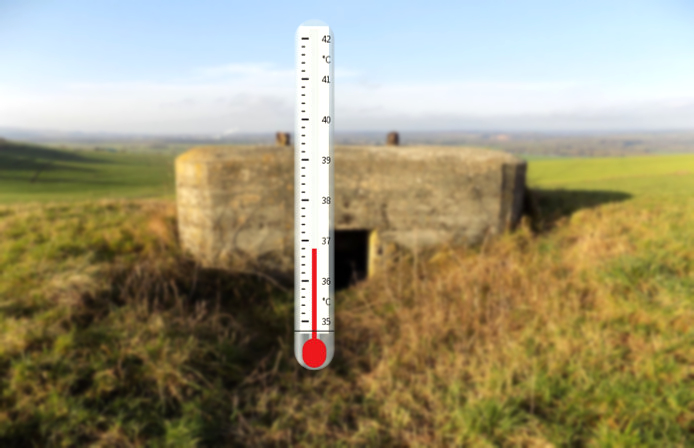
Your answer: 36.8 °C
